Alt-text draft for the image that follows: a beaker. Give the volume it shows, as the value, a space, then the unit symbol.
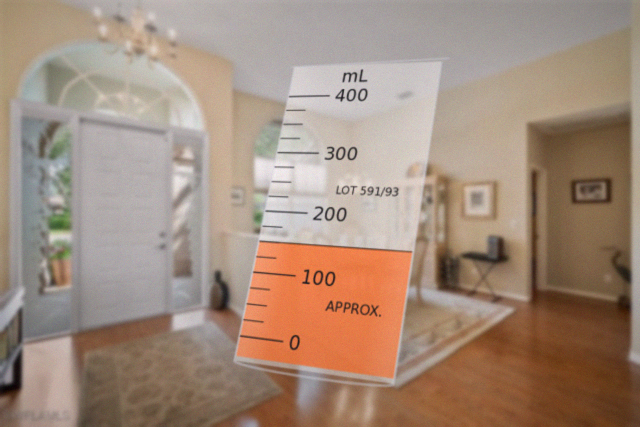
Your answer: 150 mL
